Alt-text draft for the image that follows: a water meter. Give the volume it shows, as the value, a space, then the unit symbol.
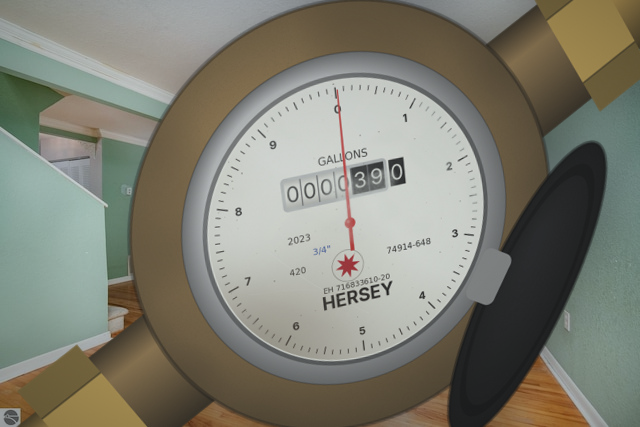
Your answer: 390.0 gal
